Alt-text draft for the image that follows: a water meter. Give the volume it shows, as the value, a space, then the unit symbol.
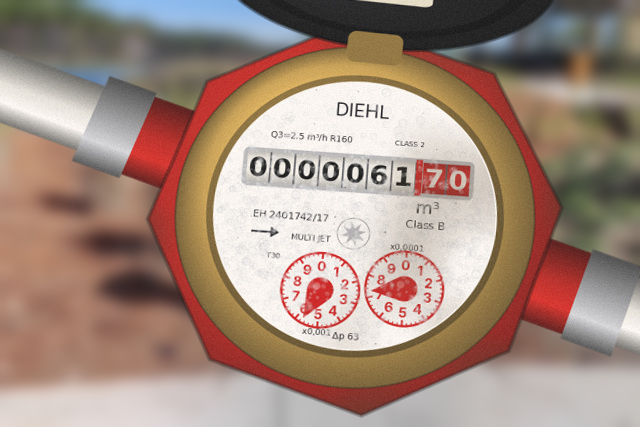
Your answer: 61.7057 m³
